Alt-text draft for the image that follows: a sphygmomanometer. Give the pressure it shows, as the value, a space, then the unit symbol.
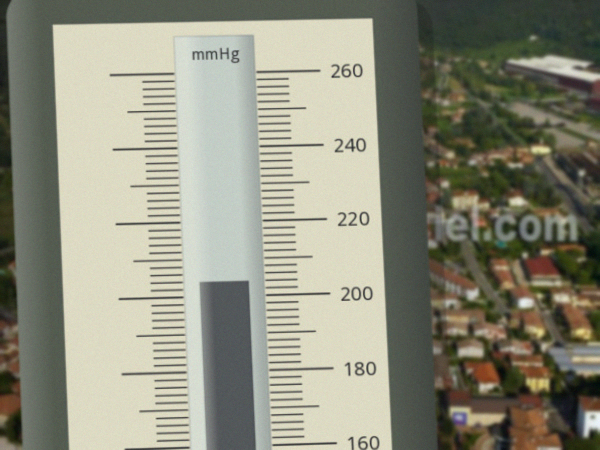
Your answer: 204 mmHg
